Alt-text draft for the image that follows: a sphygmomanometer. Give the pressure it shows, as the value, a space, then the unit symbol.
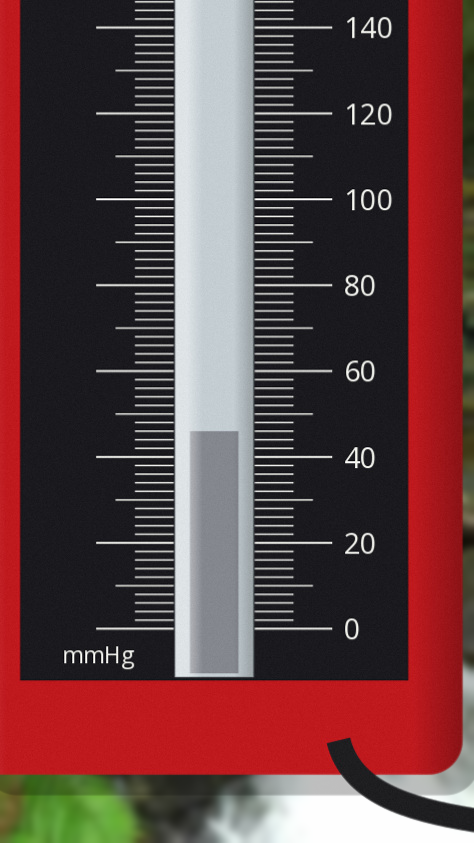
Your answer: 46 mmHg
